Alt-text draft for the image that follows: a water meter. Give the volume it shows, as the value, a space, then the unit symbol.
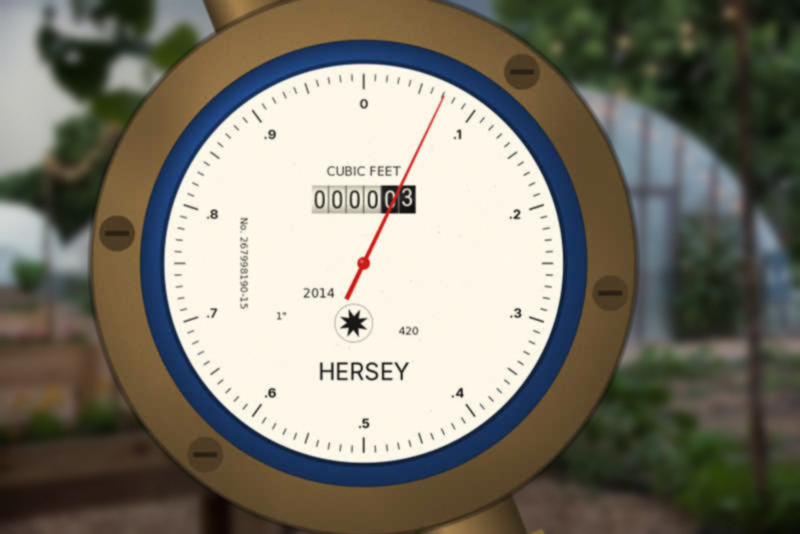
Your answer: 3.07 ft³
